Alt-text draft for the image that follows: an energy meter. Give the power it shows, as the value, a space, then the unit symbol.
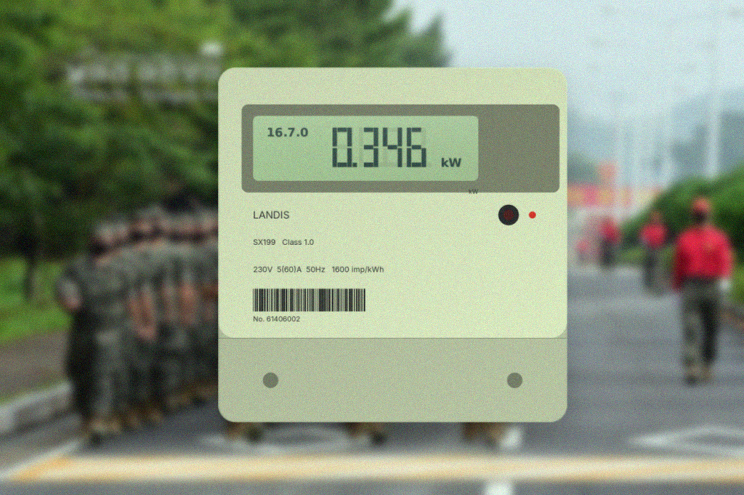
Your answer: 0.346 kW
